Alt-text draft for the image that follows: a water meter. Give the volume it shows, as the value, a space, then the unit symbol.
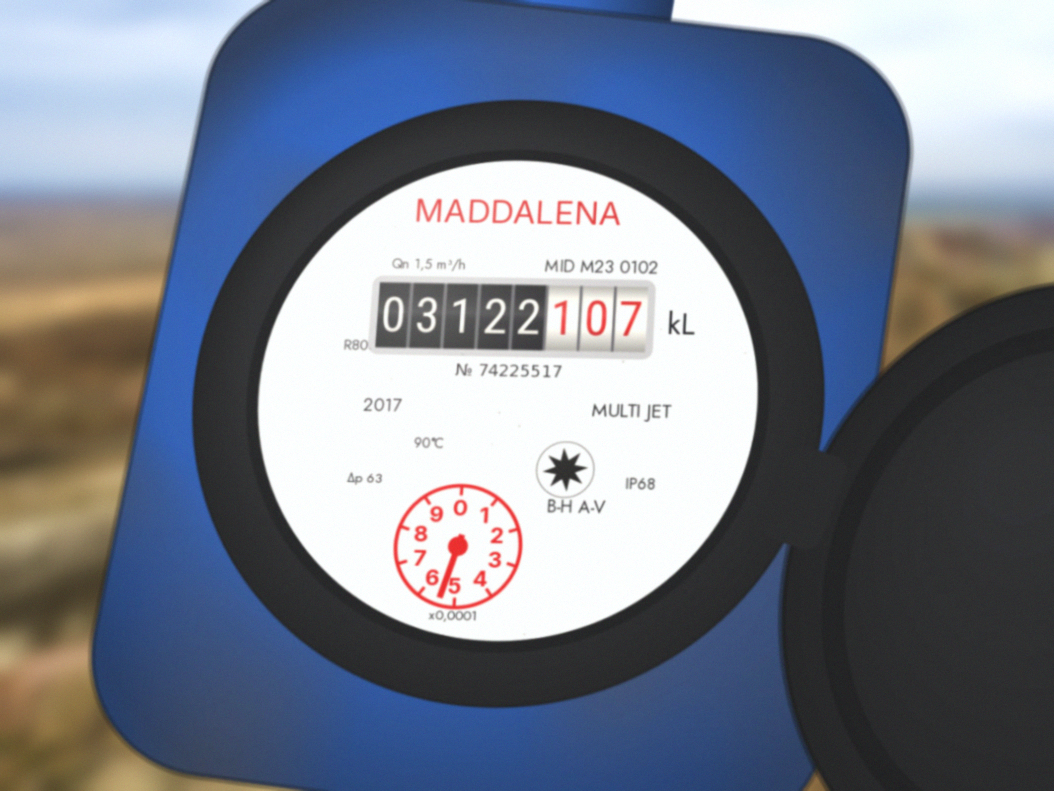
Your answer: 3122.1075 kL
